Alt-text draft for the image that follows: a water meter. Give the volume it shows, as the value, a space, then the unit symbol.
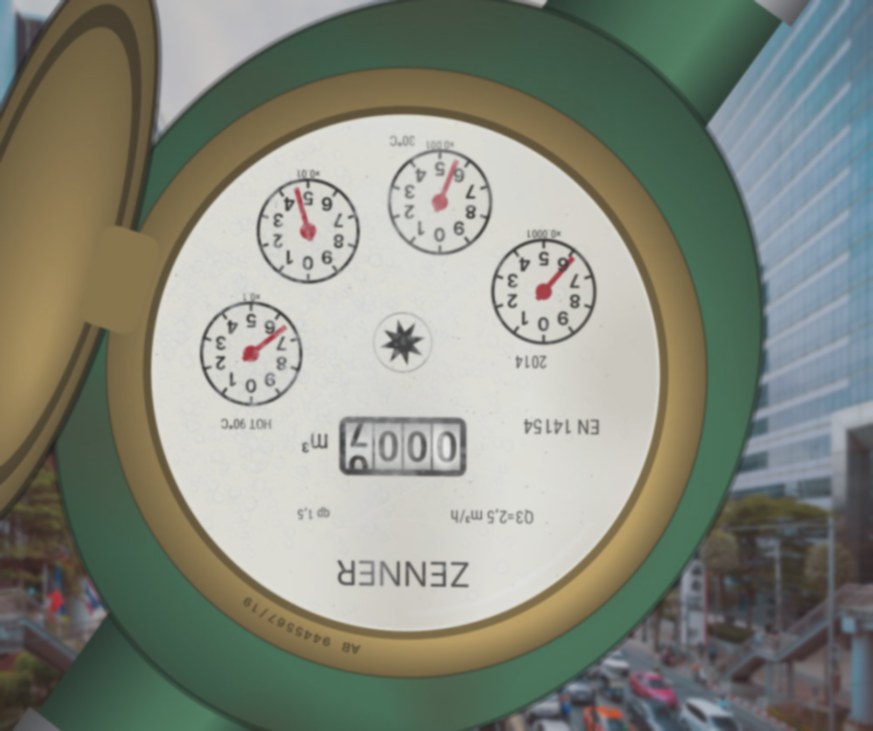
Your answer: 6.6456 m³
